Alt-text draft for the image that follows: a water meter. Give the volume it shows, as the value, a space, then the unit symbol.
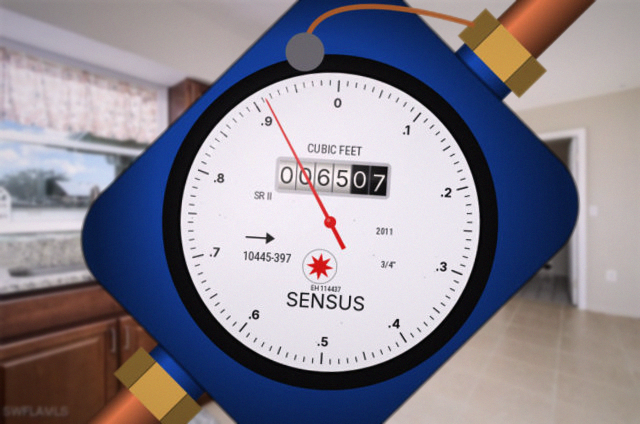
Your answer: 6506.91 ft³
